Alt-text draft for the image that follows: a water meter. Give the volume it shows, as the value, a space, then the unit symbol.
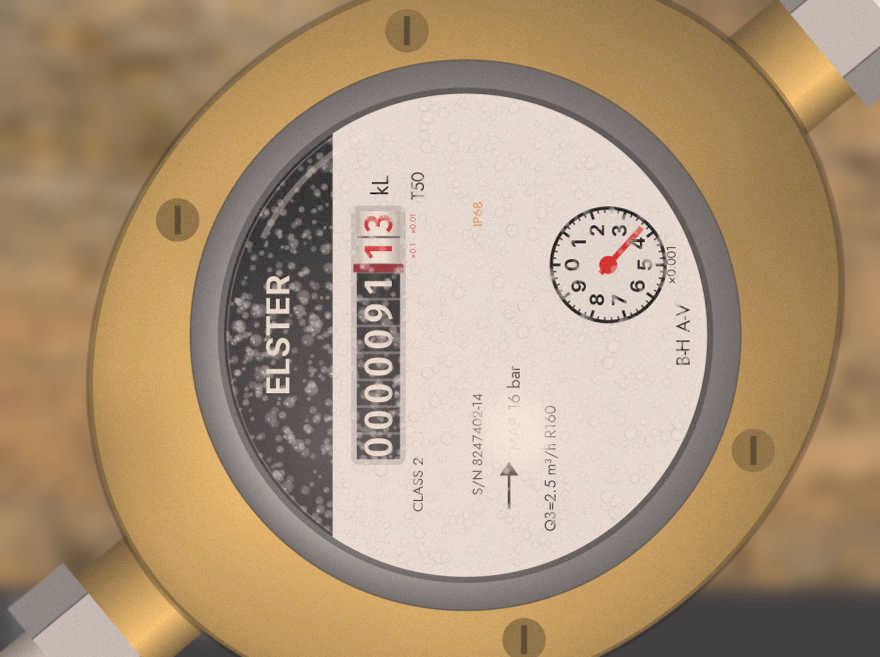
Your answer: 91.133 kL
